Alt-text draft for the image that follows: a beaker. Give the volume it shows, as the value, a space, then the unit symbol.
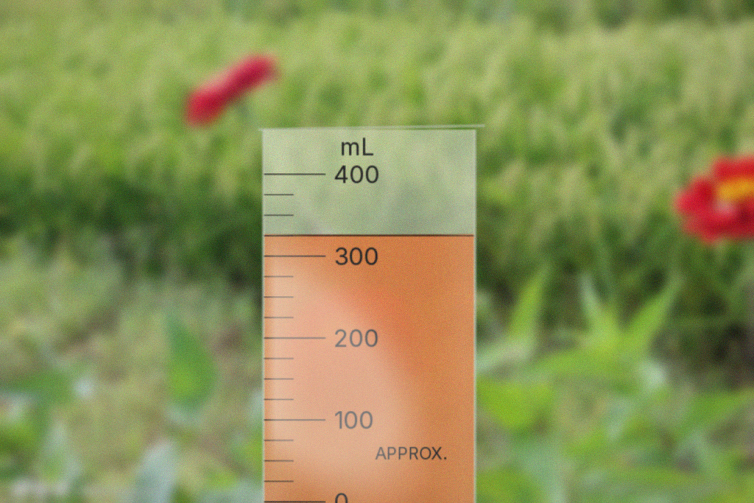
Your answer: 325 mL
